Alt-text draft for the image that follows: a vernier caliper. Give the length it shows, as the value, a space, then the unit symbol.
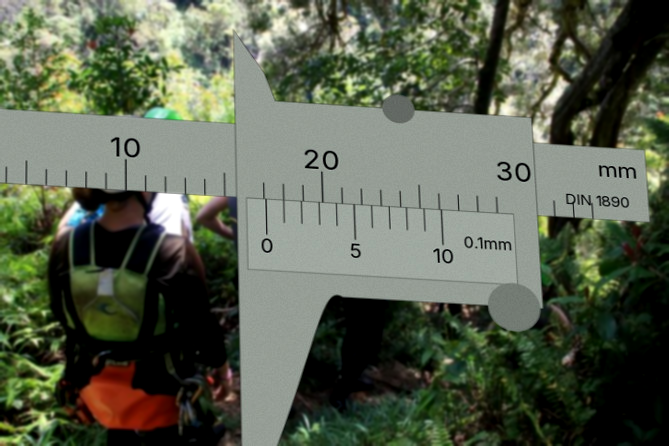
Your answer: 17.1 mm
